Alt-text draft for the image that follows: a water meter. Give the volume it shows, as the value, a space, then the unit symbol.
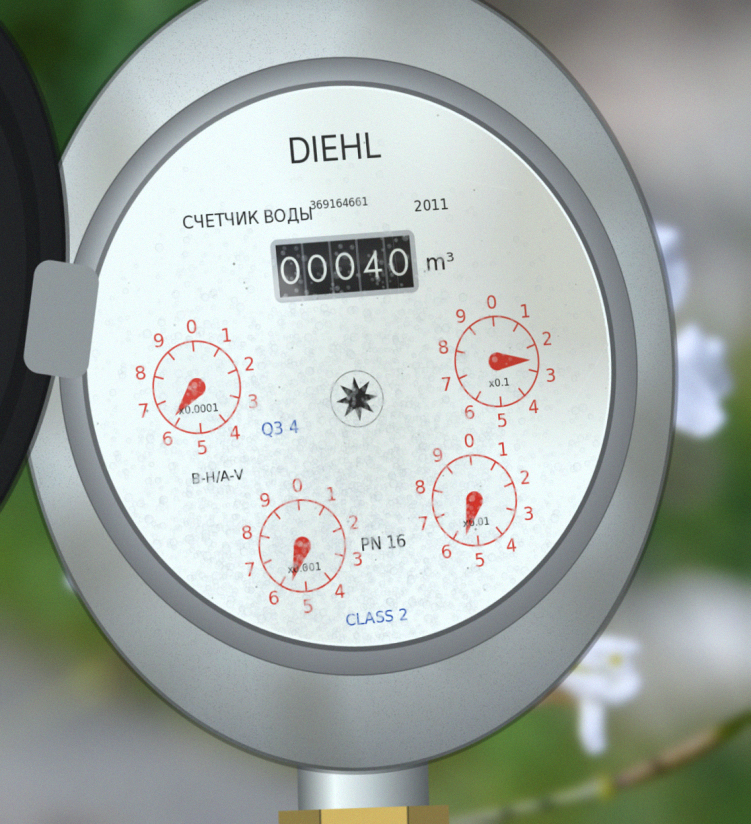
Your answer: 40.2556 m³
